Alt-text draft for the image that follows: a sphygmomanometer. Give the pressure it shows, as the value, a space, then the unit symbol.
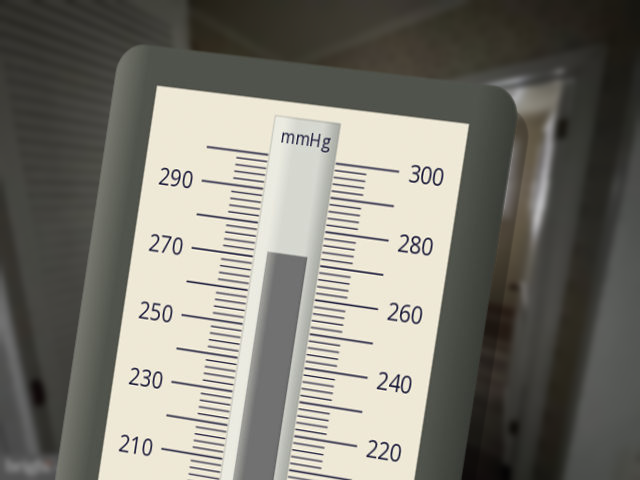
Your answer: 272 mmHg
